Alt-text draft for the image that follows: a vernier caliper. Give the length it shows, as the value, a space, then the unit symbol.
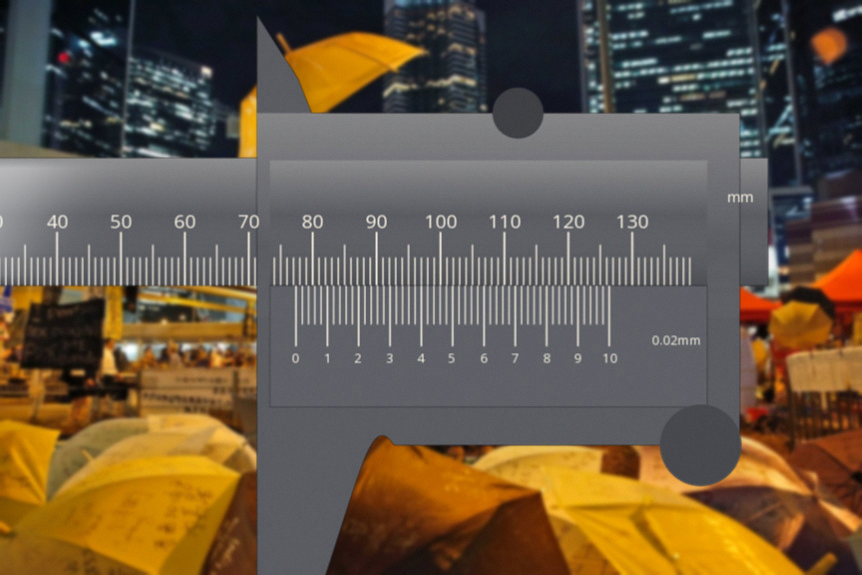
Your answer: 77.4 mm
